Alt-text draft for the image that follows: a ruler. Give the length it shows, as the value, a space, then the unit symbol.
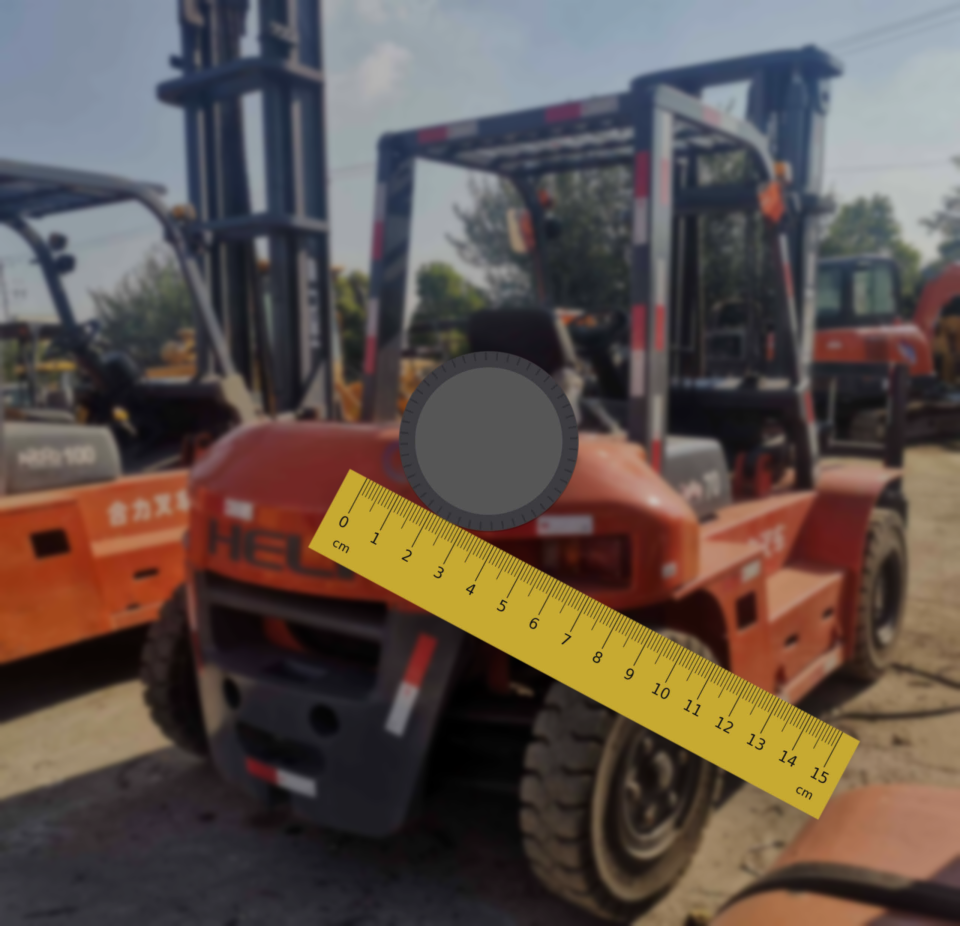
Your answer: 5 cm
